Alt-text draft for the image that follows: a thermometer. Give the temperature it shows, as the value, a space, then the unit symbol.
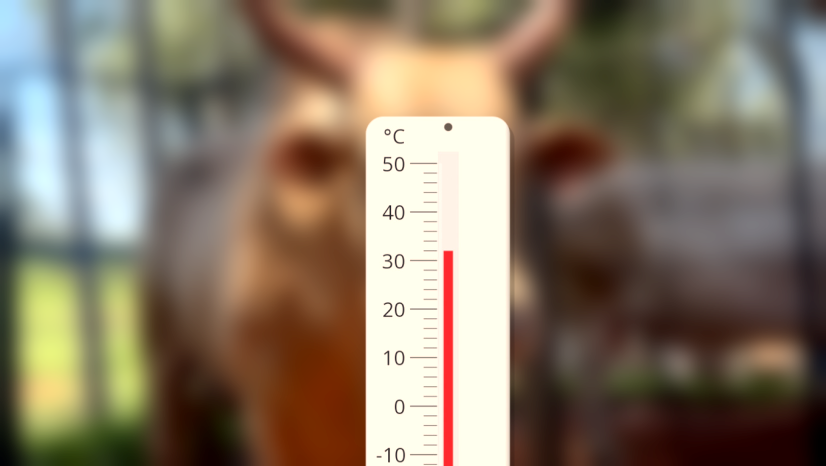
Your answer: 32 °C
